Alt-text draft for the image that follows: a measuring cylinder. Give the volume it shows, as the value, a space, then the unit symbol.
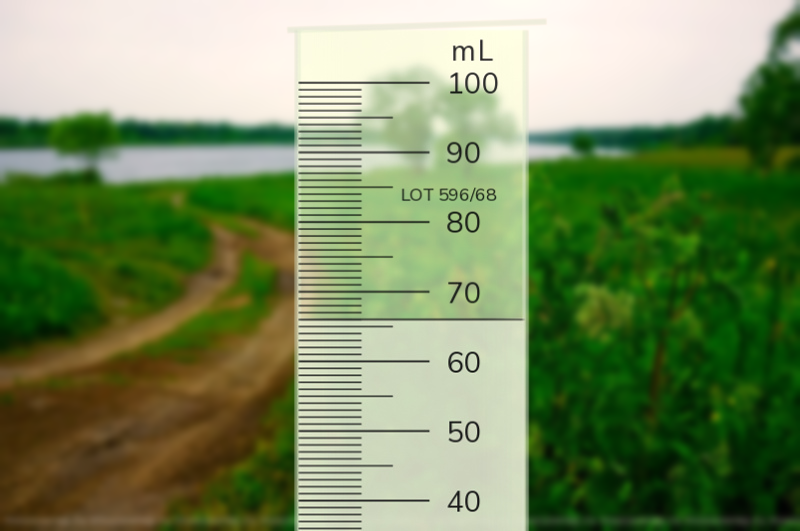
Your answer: 66 mL
